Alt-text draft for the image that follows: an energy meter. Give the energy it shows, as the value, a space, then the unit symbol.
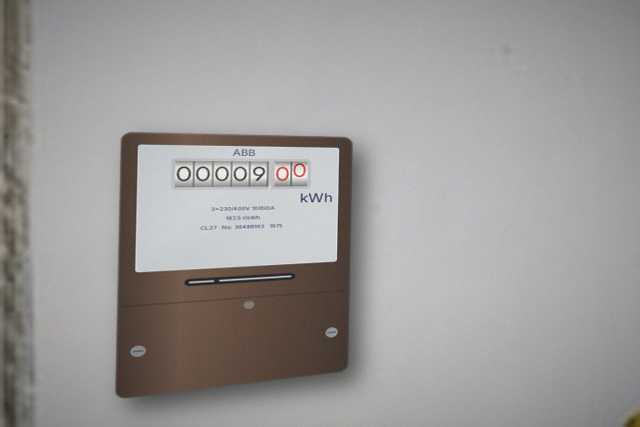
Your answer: 9.00 kWh
